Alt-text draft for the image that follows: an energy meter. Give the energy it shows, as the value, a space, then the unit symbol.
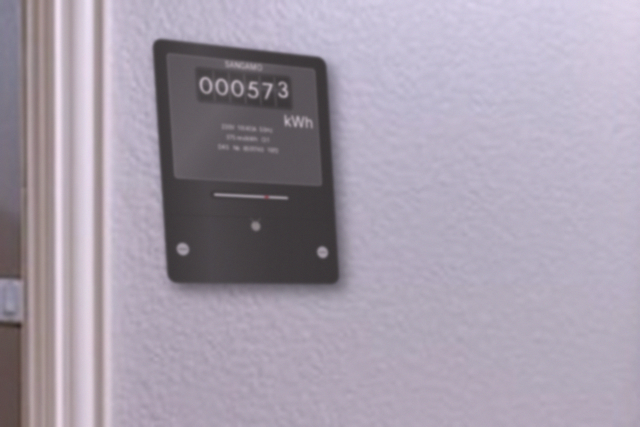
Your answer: 573 kWh
